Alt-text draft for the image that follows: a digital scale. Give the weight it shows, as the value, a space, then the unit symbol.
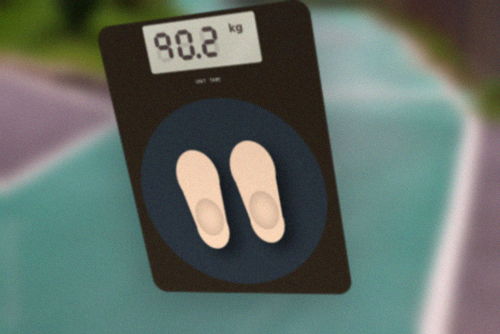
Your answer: 90.2 kg
